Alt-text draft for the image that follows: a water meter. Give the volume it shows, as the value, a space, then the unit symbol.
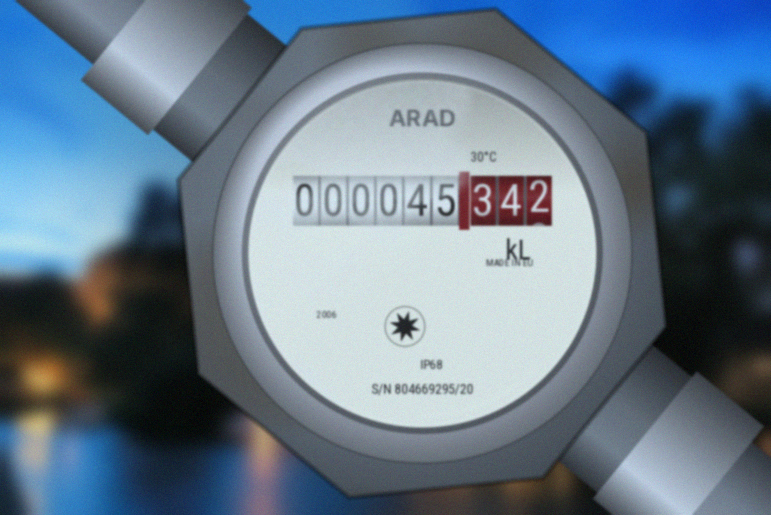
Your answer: 45.342 kL
